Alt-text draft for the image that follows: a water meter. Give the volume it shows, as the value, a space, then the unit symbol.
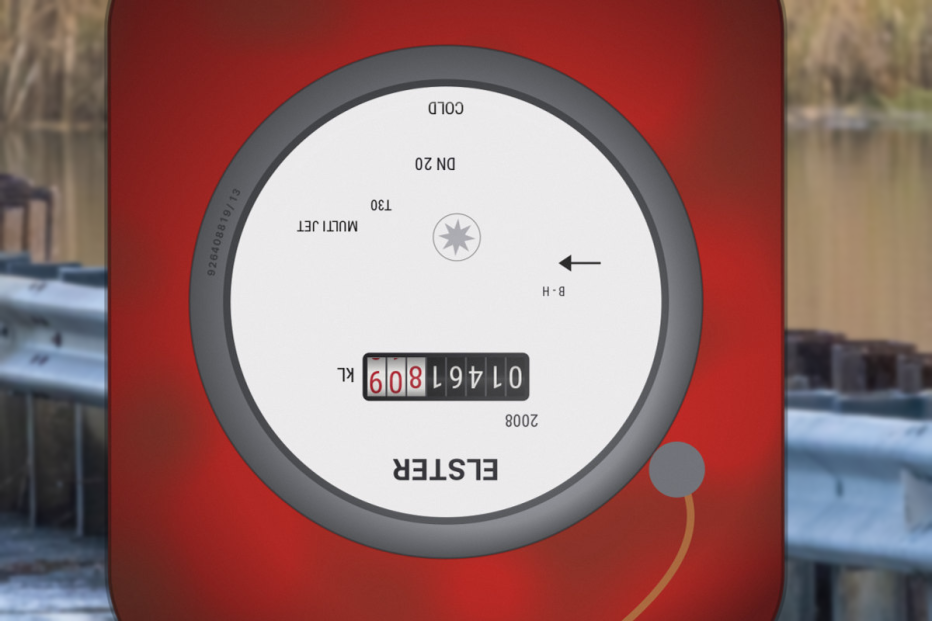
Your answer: 1461.809 kL
